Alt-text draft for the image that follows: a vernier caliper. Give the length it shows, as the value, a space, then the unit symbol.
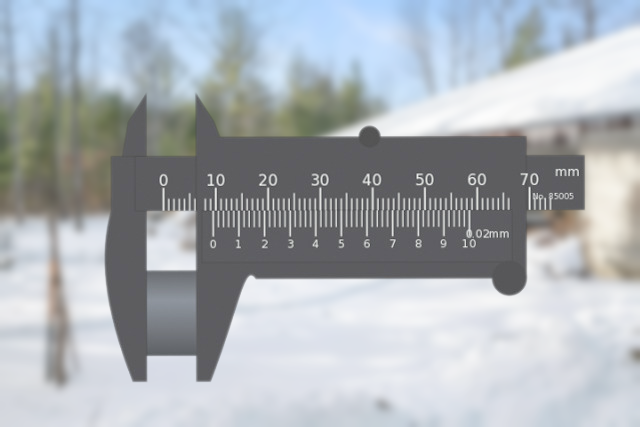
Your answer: 9.5 mm
